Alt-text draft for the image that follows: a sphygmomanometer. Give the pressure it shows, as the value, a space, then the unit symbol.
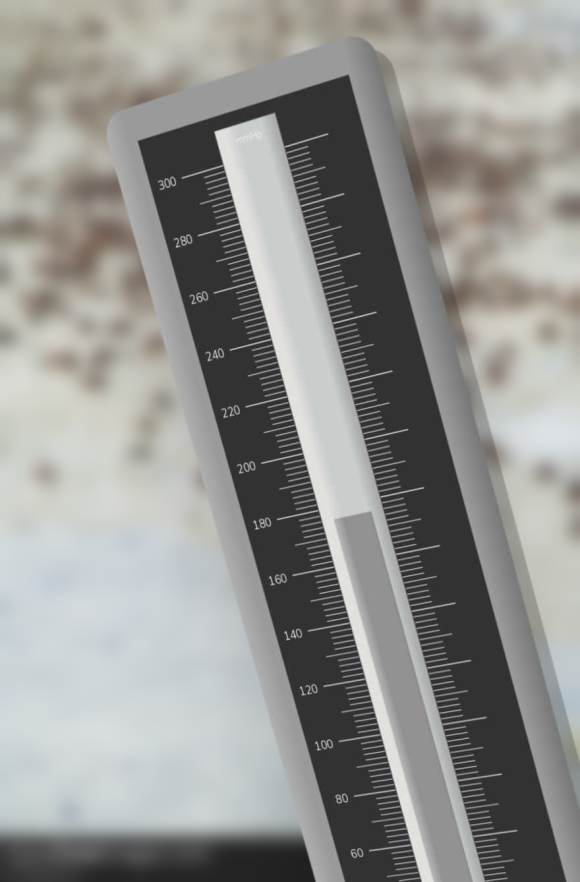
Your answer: 176 mmHg
